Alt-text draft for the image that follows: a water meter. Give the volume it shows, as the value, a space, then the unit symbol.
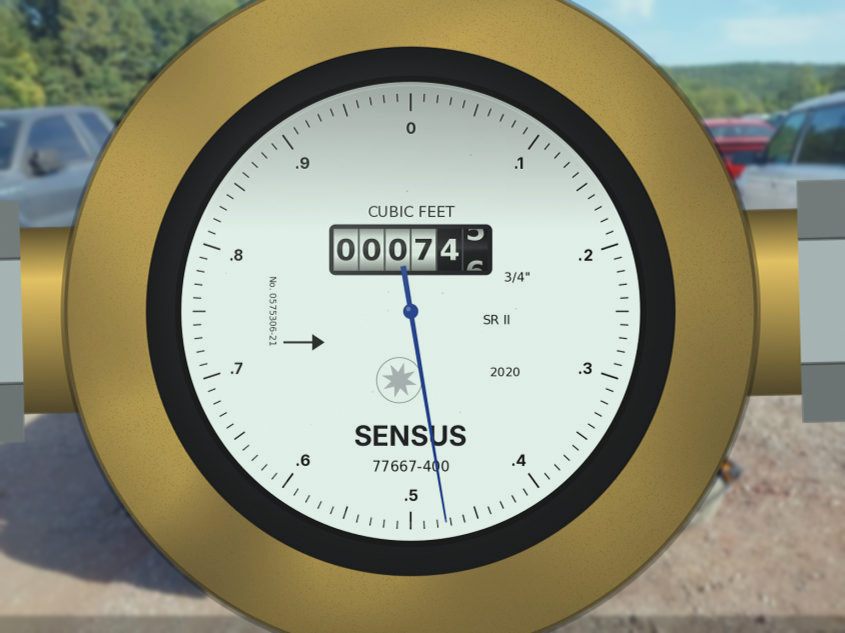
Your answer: 745.47 ft³
